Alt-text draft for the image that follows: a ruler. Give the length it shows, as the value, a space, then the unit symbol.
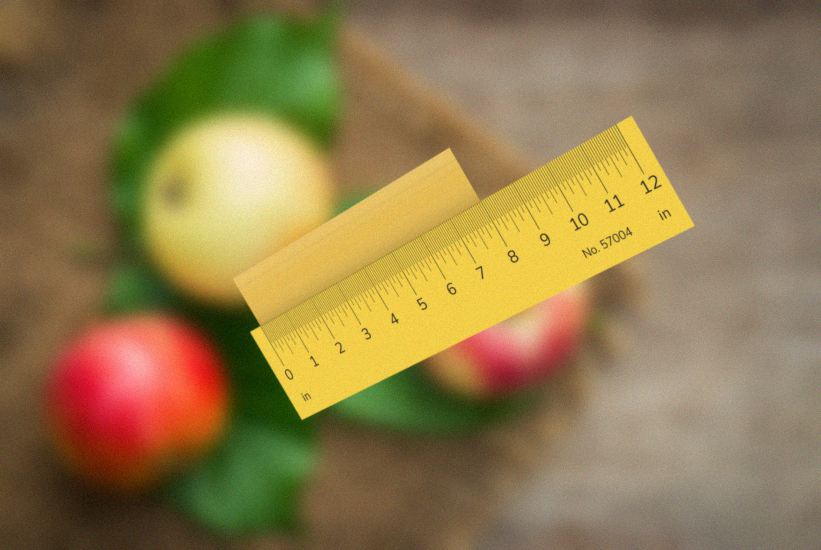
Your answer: 8 in
